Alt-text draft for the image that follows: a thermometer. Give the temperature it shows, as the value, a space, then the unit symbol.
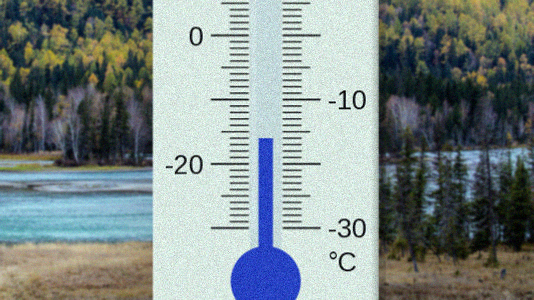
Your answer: -16 °C
